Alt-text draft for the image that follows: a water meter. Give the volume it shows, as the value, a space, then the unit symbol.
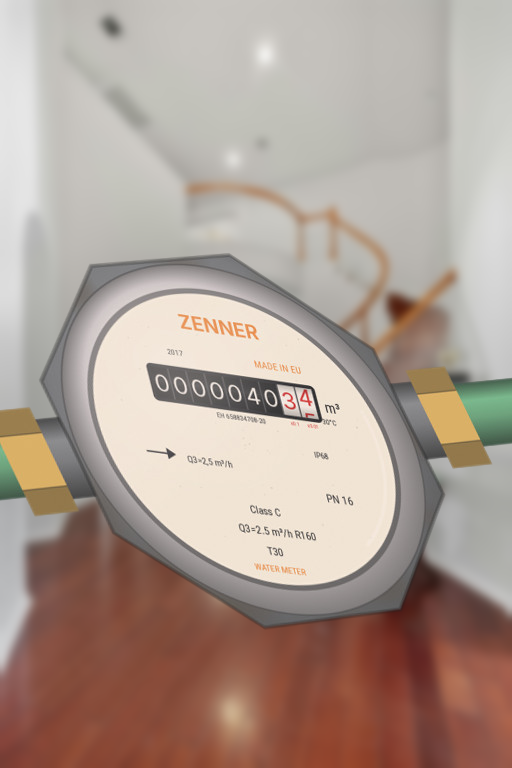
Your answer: 40.34 m³
